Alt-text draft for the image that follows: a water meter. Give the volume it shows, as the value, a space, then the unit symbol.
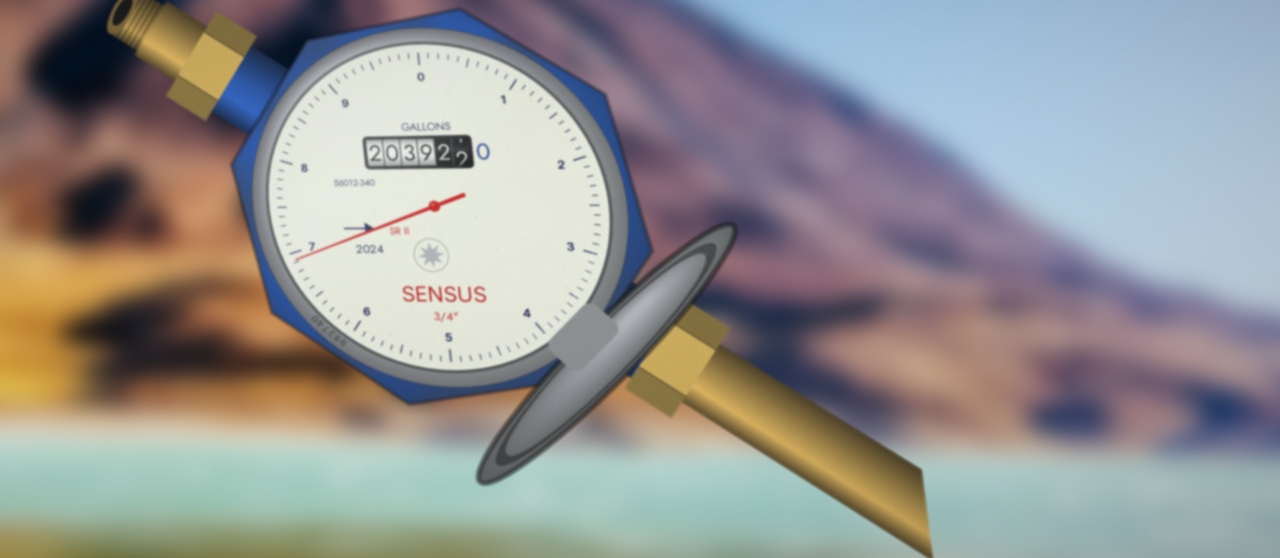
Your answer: 2039216.9 gal
